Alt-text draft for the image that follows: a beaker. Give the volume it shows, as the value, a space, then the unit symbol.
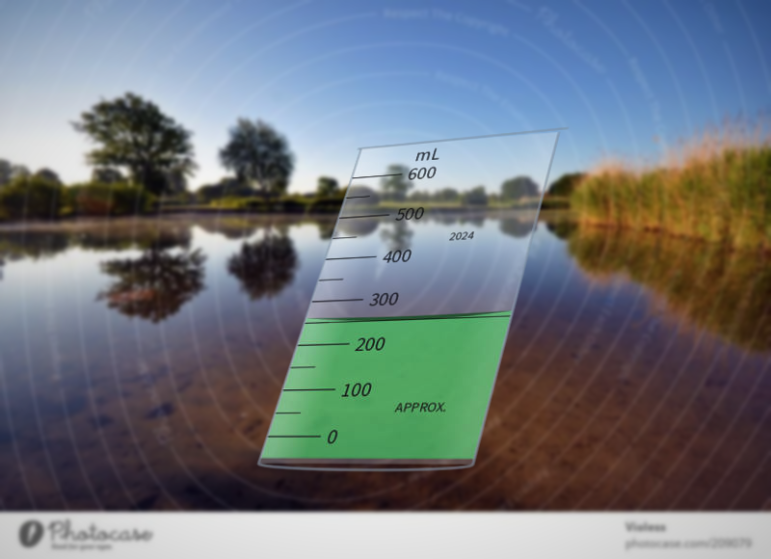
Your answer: 250 mL
